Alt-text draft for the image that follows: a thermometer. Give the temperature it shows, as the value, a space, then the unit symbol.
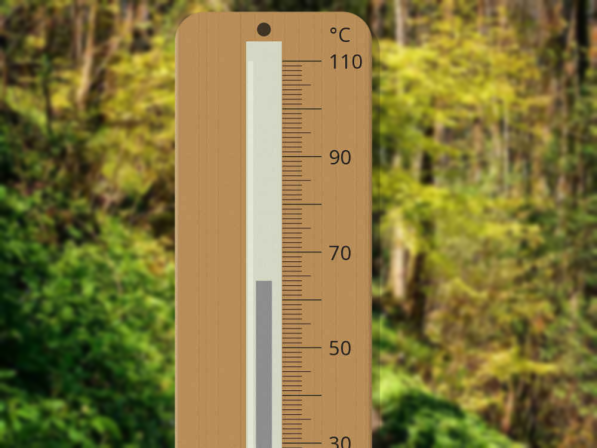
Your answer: 64 °C
